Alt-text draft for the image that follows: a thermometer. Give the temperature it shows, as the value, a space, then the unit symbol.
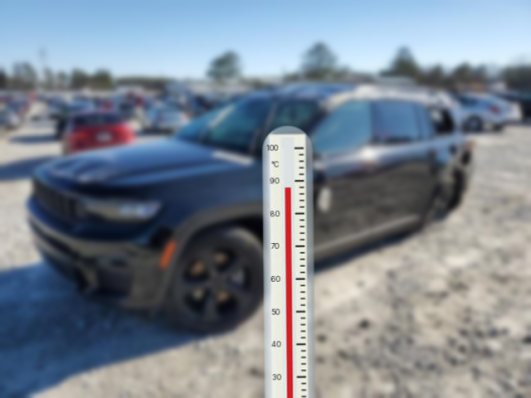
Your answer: 88 °C
